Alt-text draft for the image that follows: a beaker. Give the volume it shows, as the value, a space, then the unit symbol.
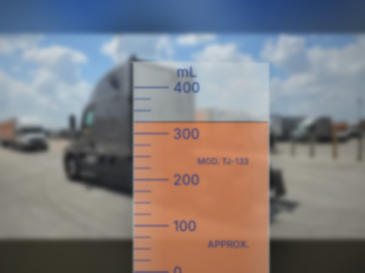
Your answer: 325 mL
